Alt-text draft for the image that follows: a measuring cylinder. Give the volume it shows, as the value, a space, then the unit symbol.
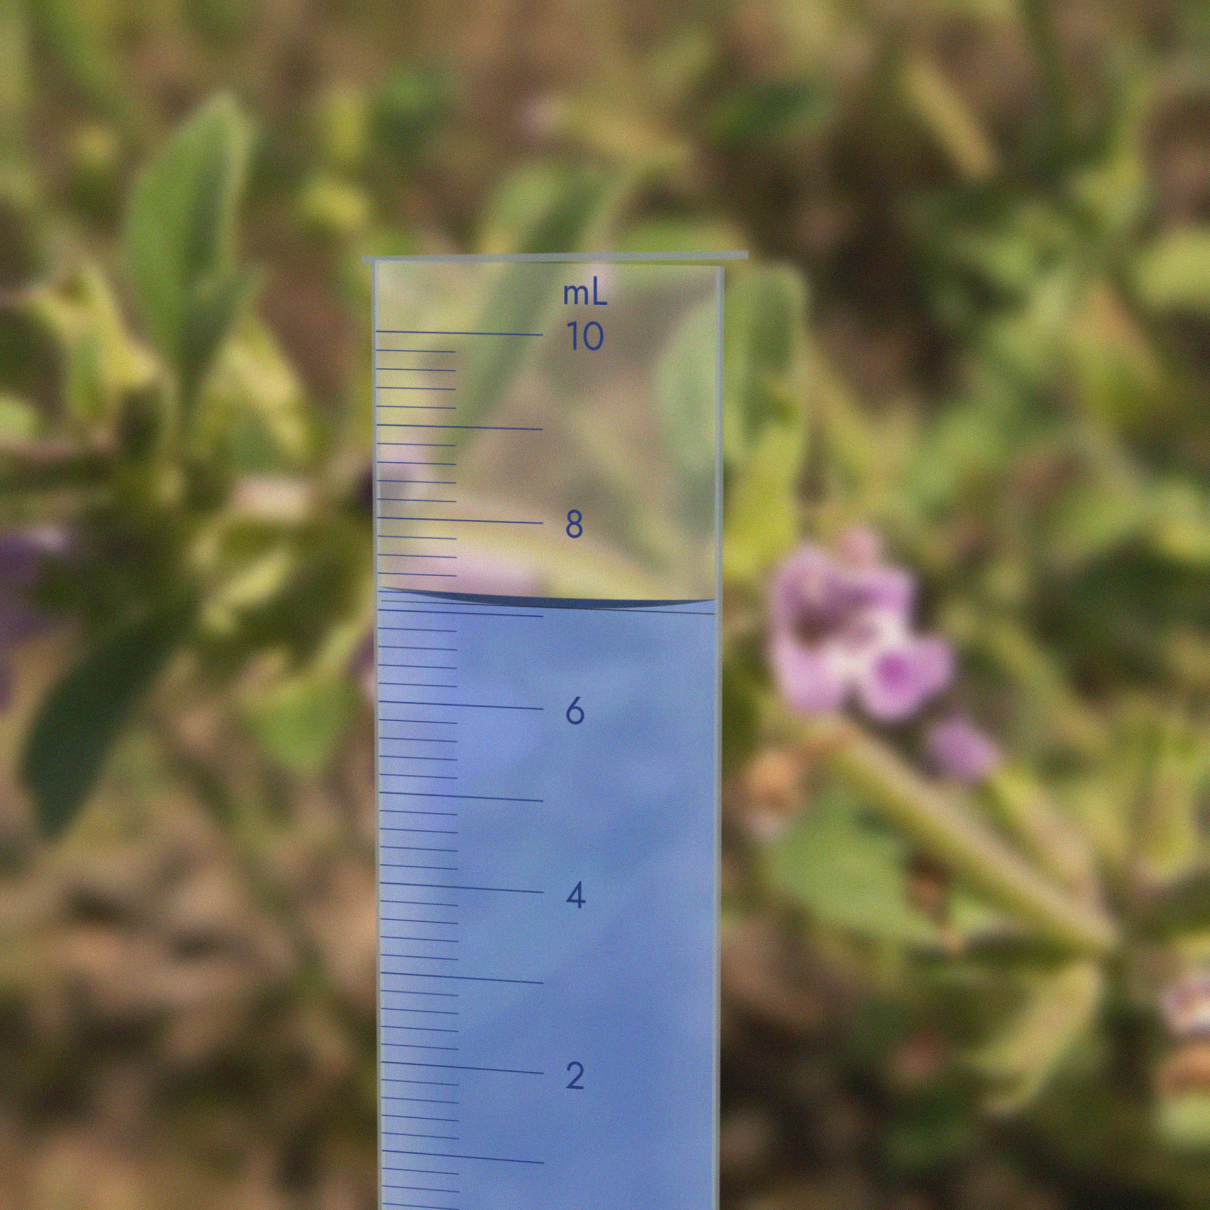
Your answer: 7.1 mL
